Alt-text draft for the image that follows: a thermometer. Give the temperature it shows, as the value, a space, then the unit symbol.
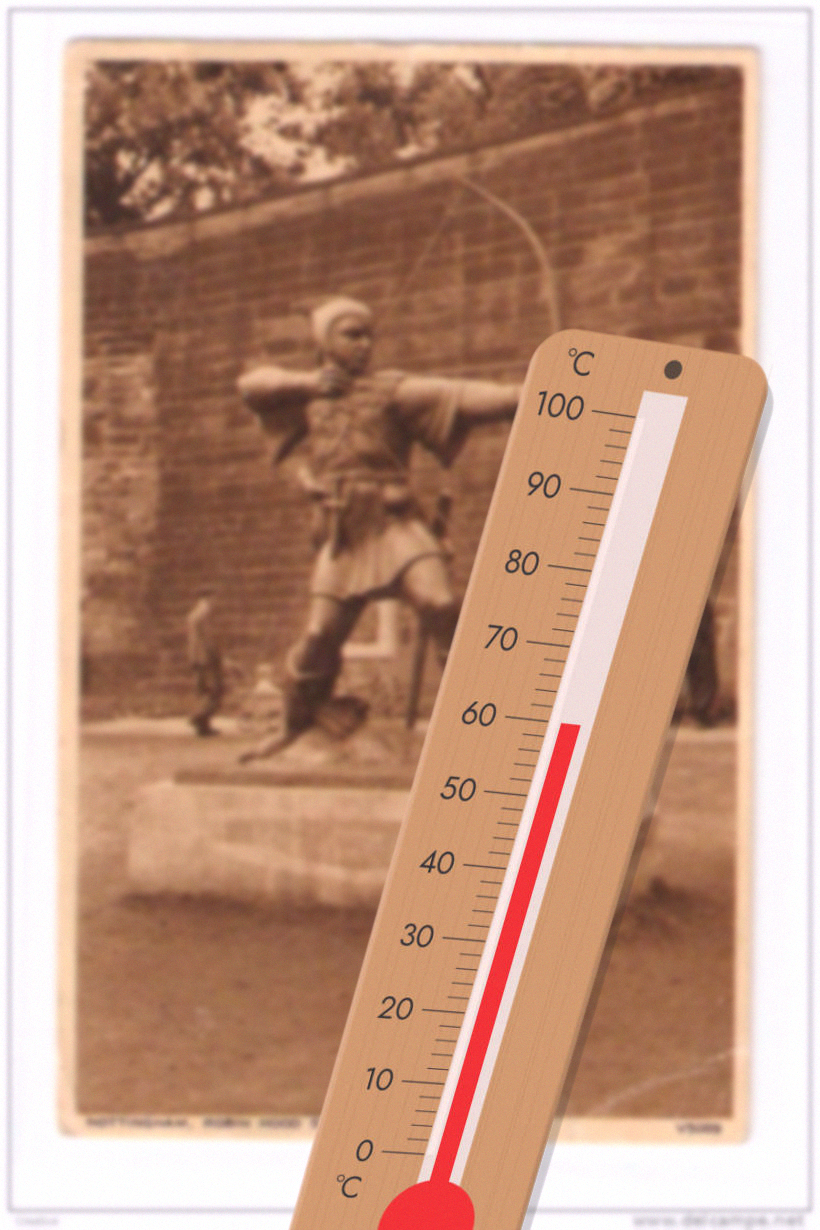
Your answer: 60 °C
